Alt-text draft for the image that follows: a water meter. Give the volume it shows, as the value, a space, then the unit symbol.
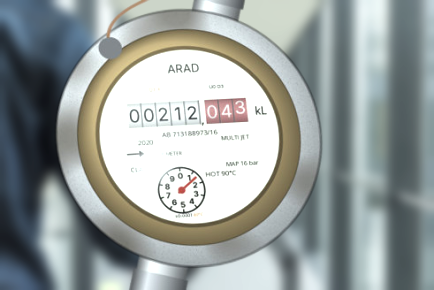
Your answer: 212.0431 kL
